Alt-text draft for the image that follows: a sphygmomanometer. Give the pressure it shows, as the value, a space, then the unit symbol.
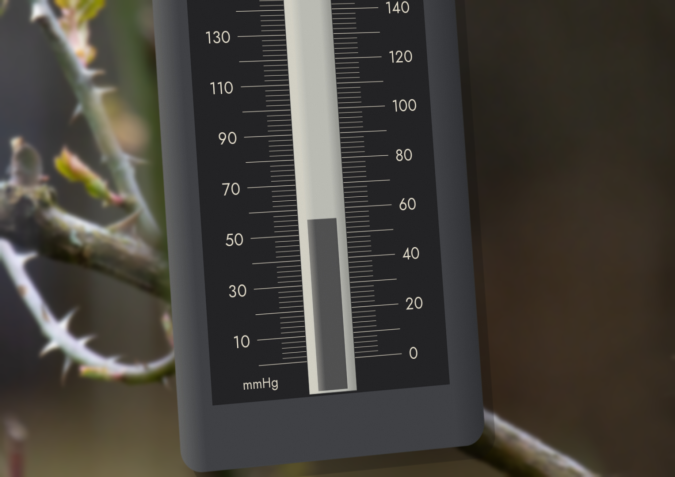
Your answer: 56 mmHg
